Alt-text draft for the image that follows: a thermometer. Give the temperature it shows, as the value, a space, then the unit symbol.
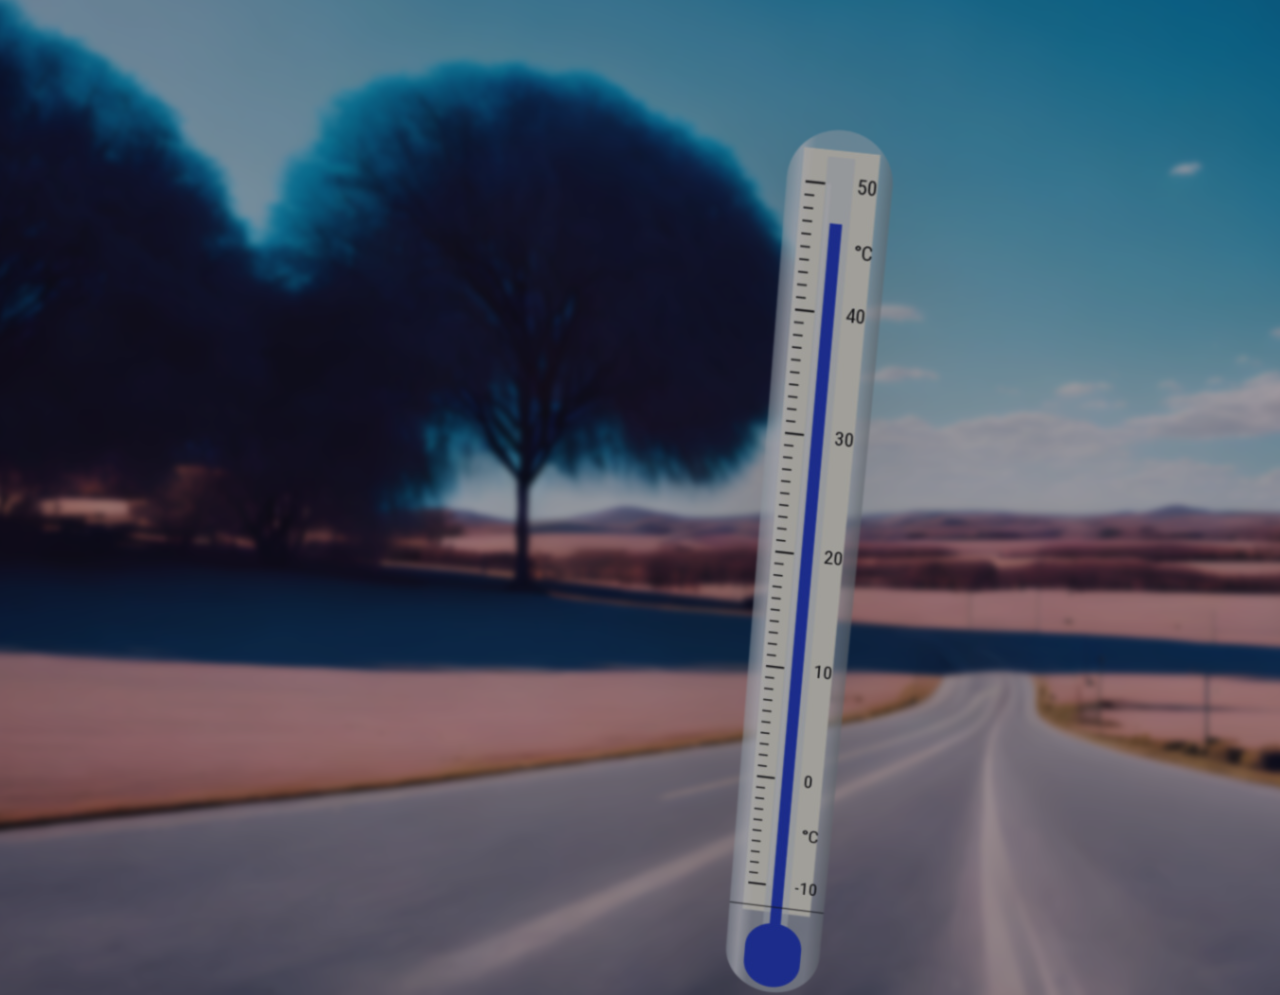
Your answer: 47 °C
